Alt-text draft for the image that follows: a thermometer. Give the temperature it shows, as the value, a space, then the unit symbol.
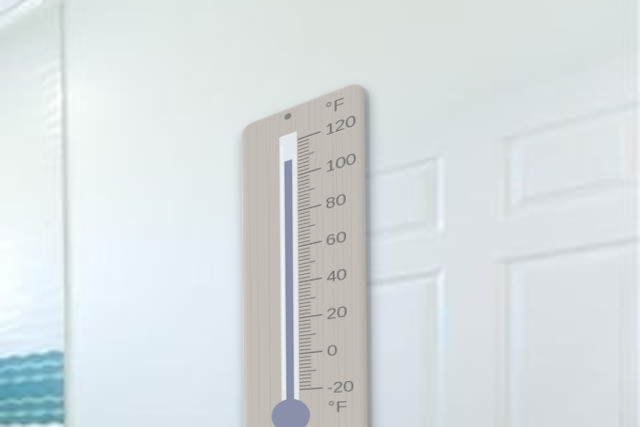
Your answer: 110 °F
